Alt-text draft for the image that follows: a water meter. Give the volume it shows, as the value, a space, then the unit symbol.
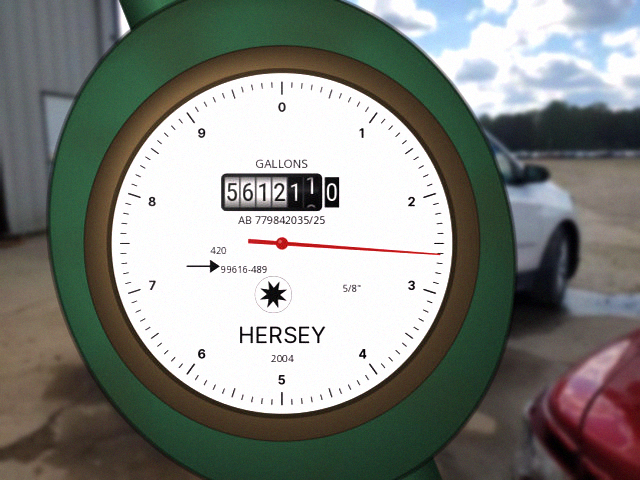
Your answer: 5612112.6 gal
